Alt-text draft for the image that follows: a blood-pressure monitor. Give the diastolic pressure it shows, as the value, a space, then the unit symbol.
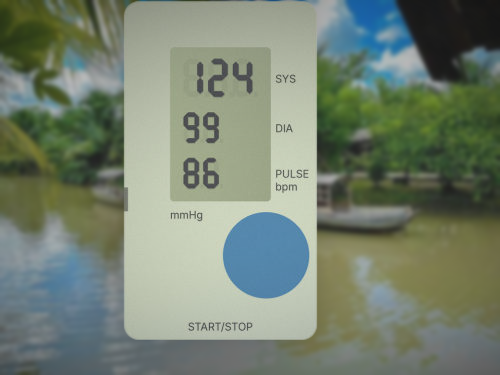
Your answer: 99 mmHg
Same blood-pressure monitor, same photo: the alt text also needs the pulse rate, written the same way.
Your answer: 86 bpm
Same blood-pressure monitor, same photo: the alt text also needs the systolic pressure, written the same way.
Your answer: 124 mmHg
